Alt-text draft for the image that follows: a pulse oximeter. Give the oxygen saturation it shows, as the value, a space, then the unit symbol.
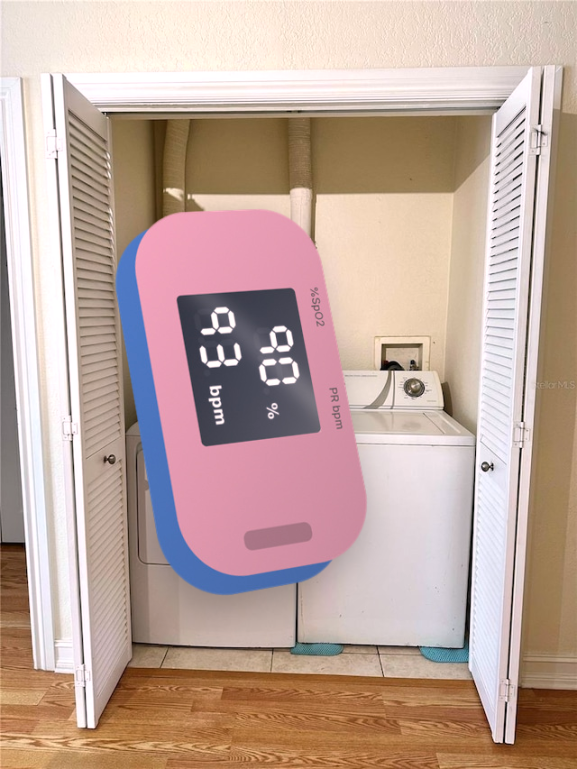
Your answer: 90 %
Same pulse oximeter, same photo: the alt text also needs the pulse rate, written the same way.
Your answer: 93 bpm
